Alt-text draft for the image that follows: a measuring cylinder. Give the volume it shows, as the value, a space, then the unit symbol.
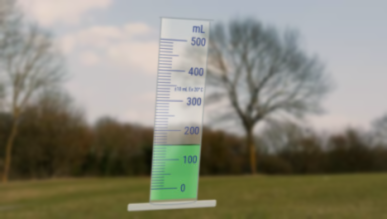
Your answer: 150 mL
